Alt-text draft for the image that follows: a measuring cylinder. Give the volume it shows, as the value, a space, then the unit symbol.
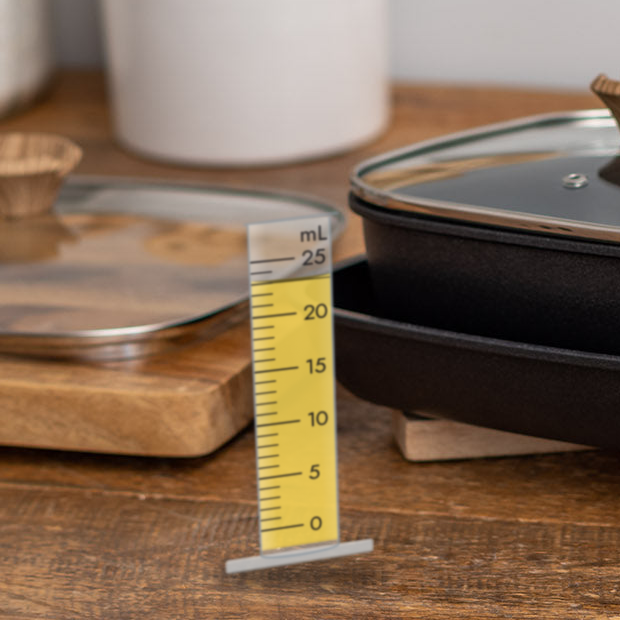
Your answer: 23 mL
